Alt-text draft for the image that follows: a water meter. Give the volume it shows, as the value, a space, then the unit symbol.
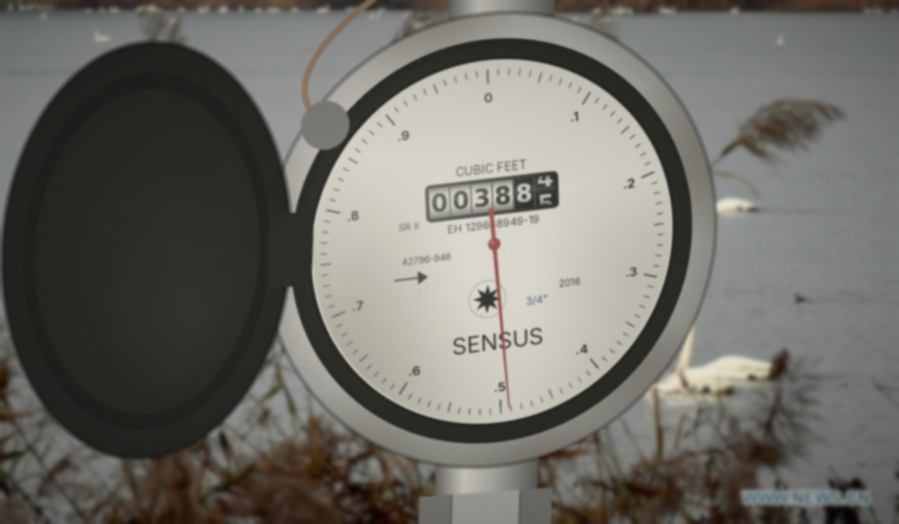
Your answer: 3884.49 ft³
